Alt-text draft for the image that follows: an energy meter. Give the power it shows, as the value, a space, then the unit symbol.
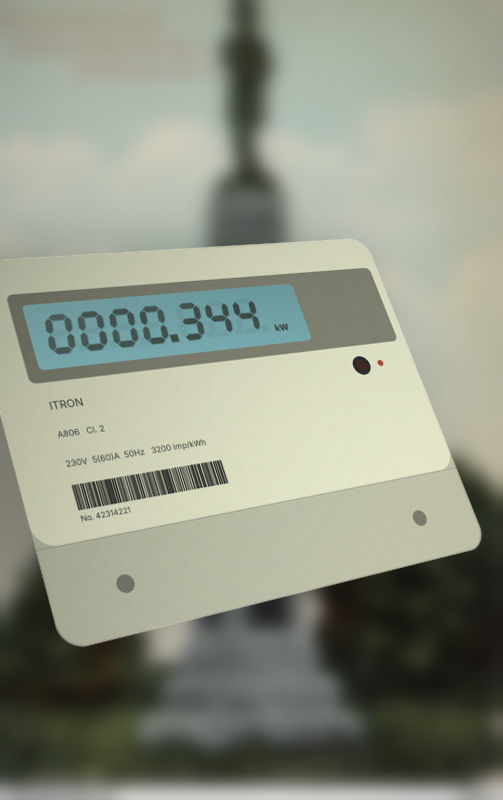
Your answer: 0.344 kW
